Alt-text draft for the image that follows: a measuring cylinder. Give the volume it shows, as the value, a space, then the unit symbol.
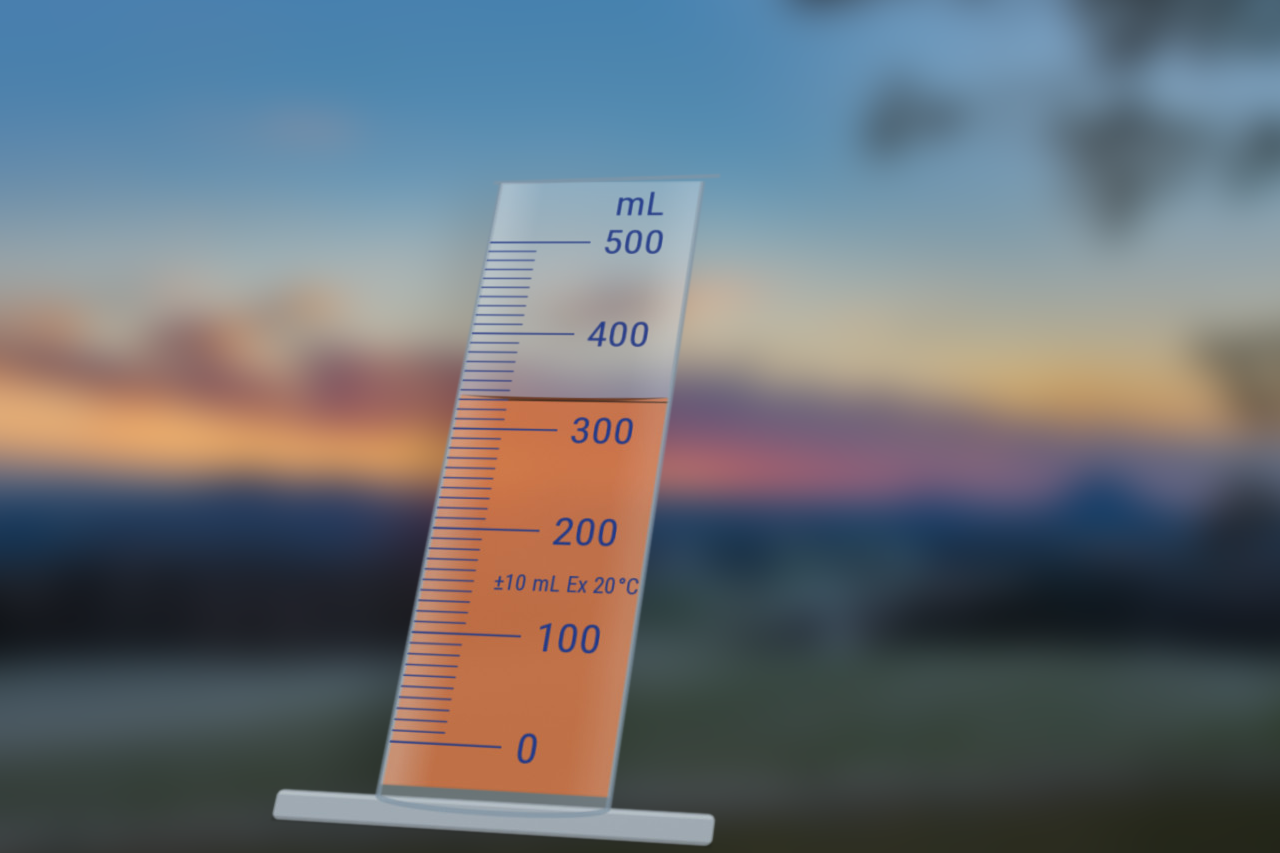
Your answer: 330 mL
